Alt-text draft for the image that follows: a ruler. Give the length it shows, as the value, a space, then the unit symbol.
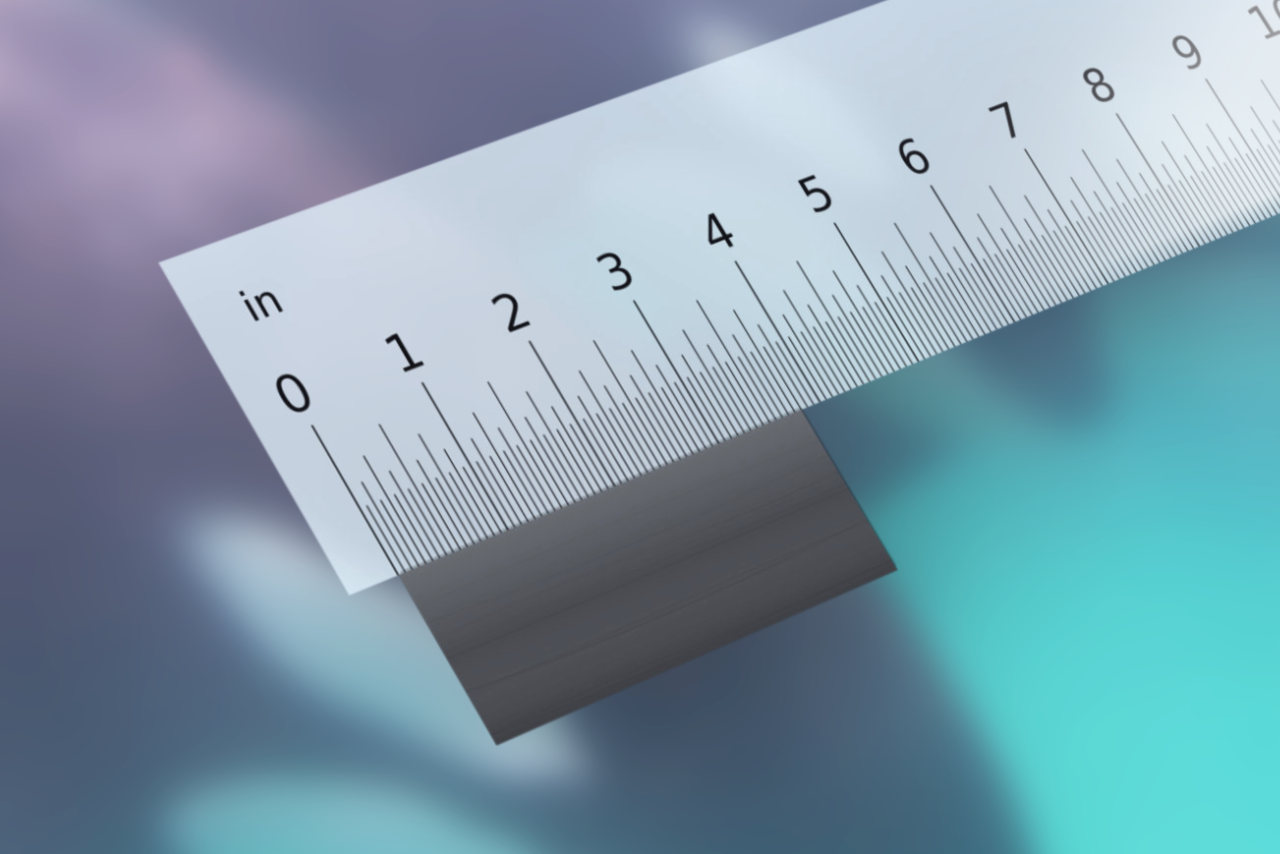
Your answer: 3.8125 in
